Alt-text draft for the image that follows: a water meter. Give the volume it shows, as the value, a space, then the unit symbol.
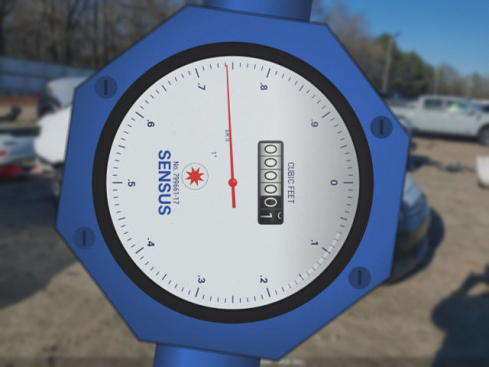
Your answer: 0.74 ft³
